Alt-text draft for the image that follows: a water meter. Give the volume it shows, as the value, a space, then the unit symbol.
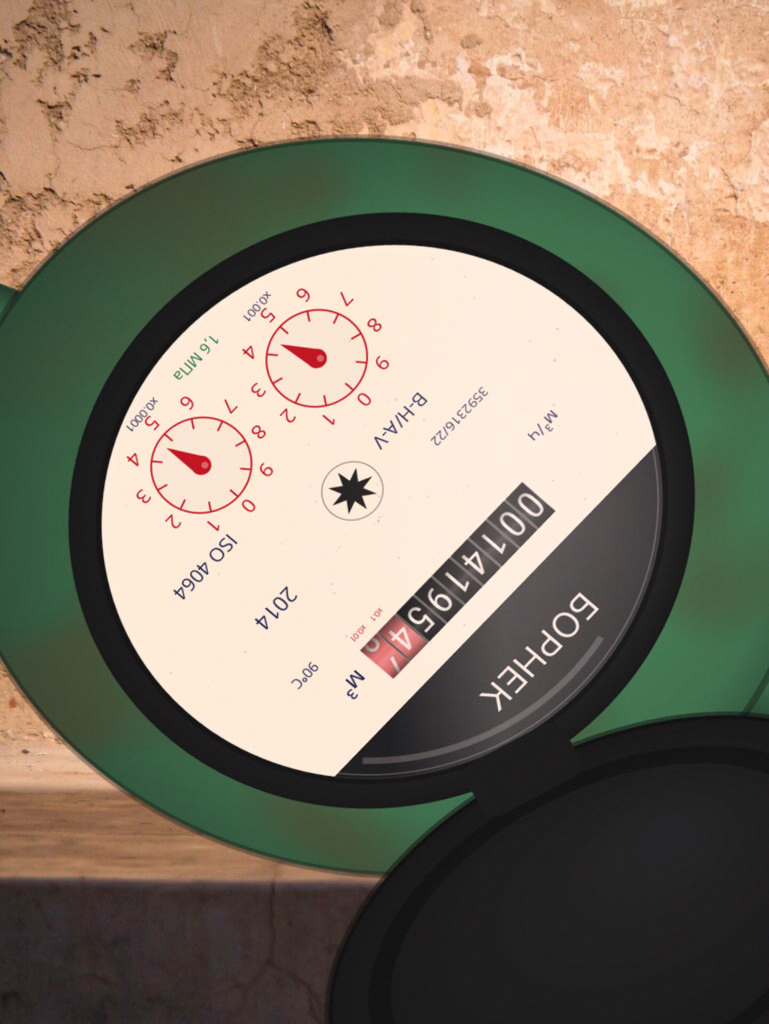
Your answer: 14195.4744 m³
